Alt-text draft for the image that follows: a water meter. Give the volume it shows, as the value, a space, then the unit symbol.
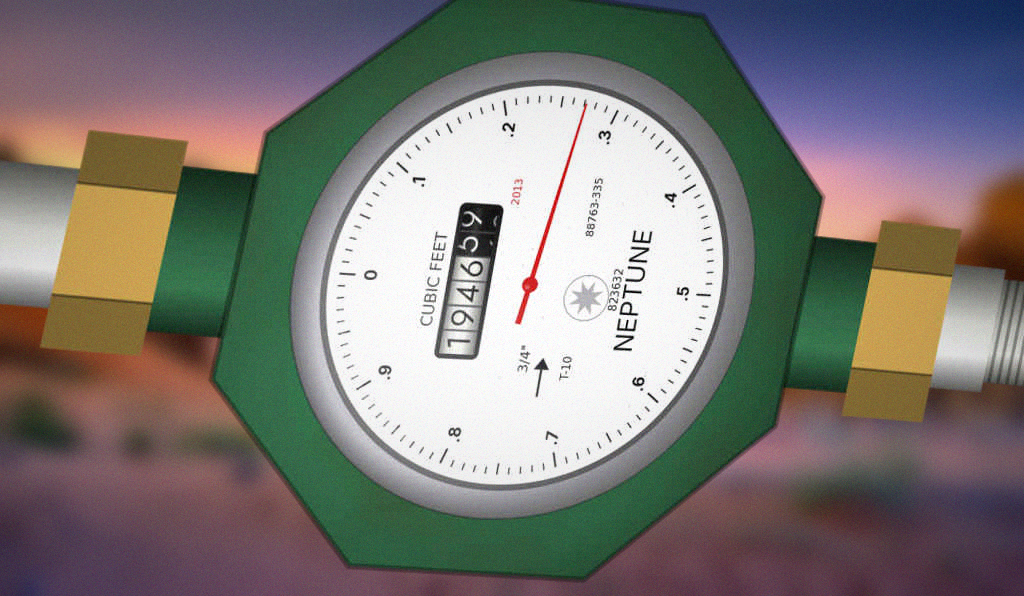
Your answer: 194659.27 ft³
